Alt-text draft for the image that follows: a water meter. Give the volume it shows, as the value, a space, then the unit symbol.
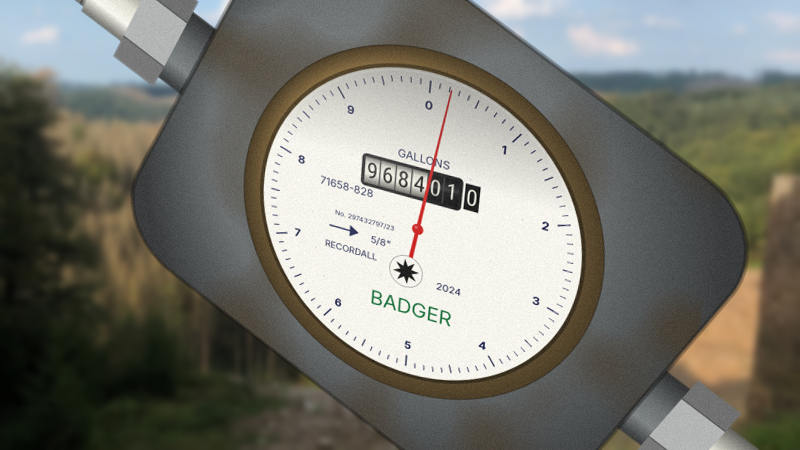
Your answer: 9684010.2 gal
